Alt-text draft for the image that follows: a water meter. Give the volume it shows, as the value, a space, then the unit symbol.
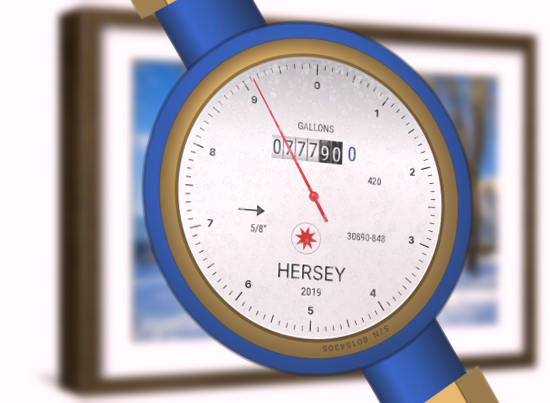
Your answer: 777899.1 gal
